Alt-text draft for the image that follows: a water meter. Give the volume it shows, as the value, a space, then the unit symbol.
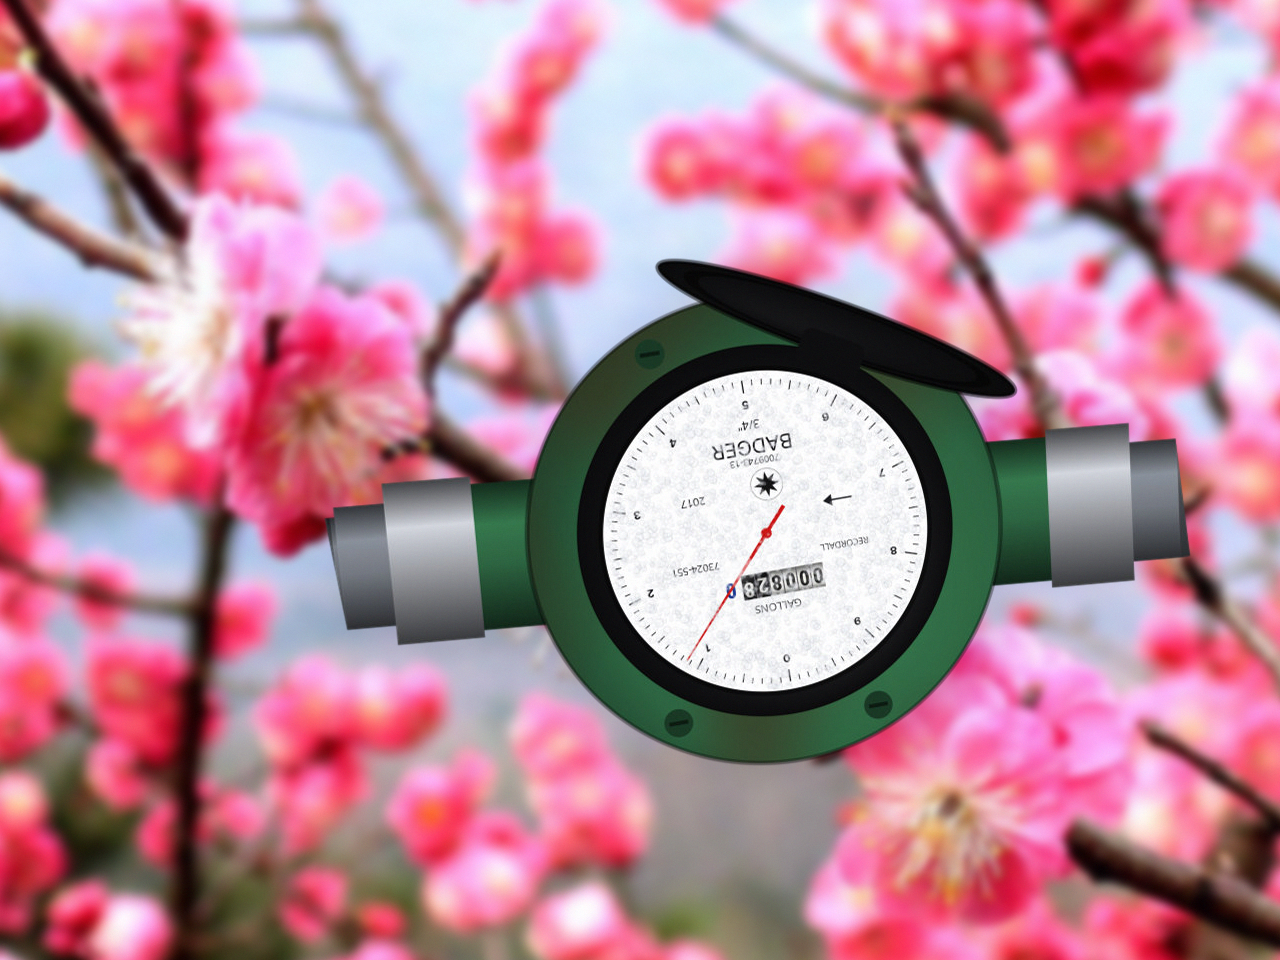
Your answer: 8281.1 gal
